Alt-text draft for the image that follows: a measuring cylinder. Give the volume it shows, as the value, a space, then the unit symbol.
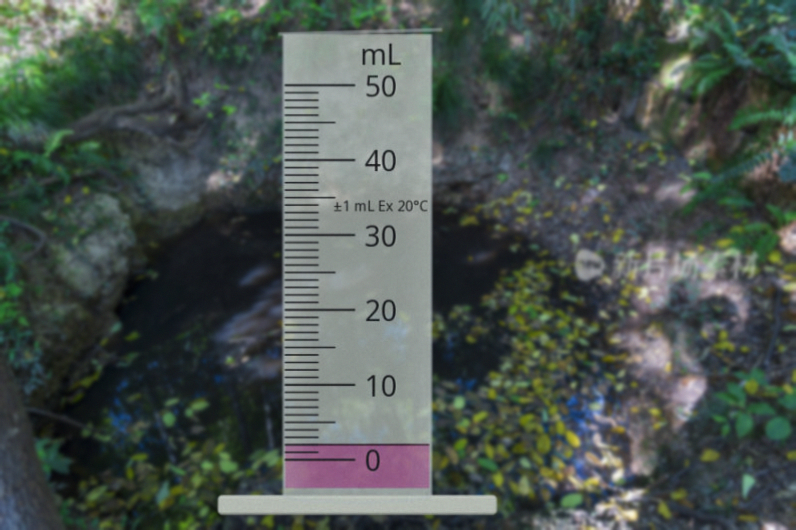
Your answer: 2 mL
